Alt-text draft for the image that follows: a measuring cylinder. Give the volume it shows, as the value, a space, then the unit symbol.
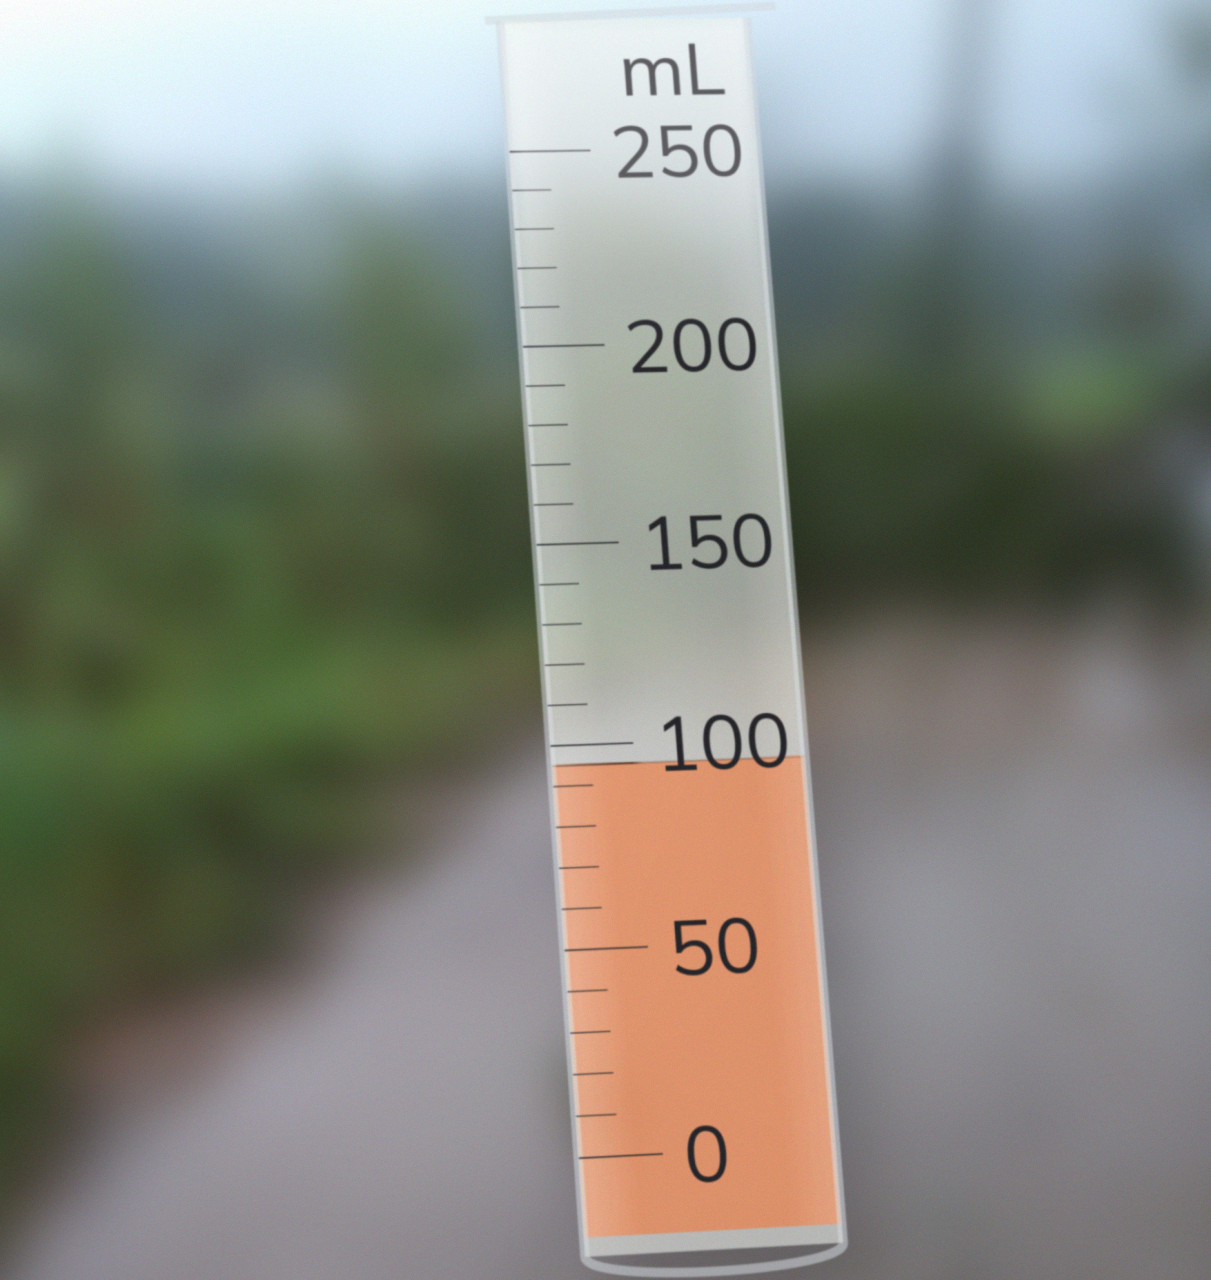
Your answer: 95 mL
